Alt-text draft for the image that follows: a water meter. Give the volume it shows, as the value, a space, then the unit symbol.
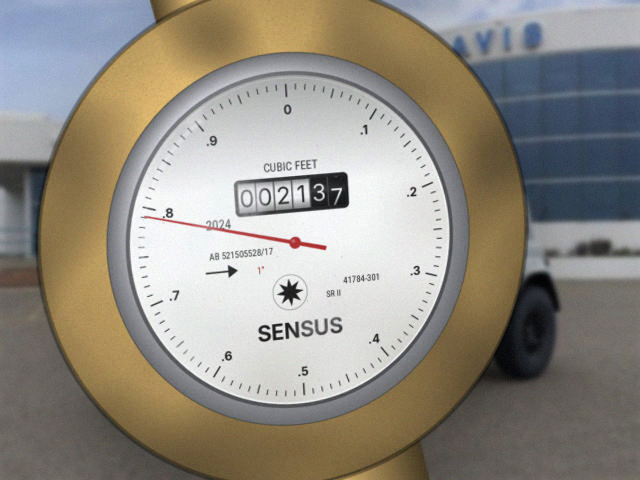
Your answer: 2136.79 ft³
